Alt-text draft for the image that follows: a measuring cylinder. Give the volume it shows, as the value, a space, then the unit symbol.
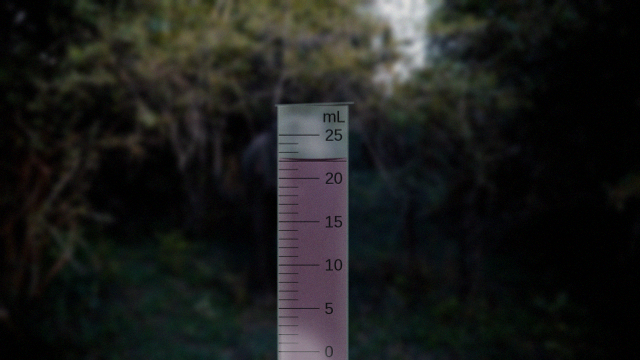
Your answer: 22 mL
